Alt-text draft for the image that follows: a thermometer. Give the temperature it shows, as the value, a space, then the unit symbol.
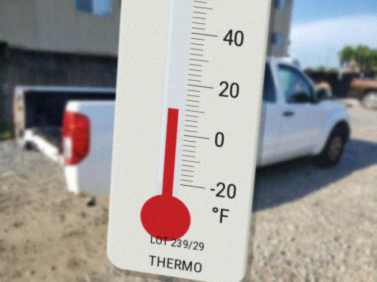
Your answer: 10 °F
